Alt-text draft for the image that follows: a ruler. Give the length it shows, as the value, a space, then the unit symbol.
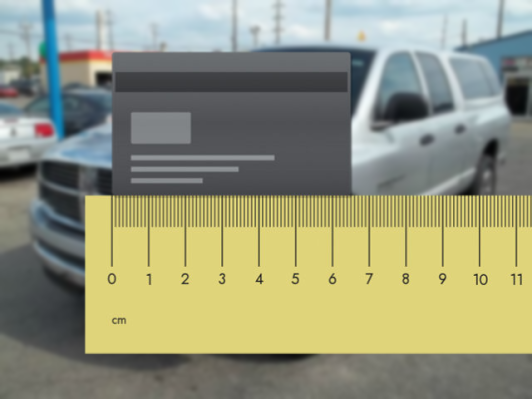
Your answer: 6.5 cm
